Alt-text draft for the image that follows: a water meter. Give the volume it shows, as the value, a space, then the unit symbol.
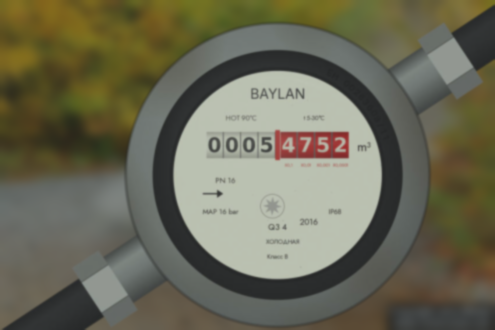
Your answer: 5.4752 m³
